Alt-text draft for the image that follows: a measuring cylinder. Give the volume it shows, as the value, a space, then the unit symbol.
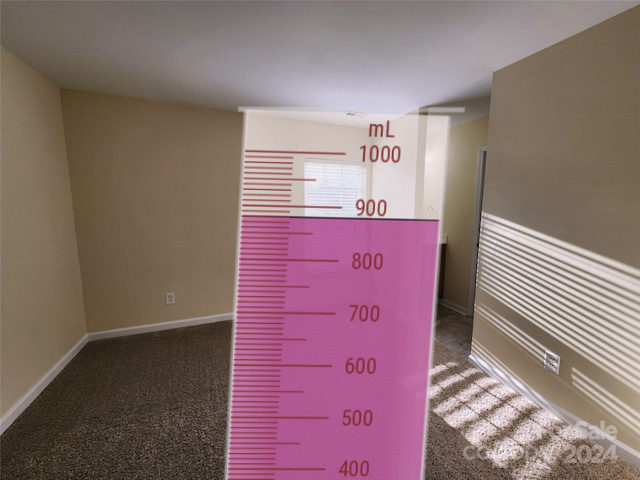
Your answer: 880 mL
